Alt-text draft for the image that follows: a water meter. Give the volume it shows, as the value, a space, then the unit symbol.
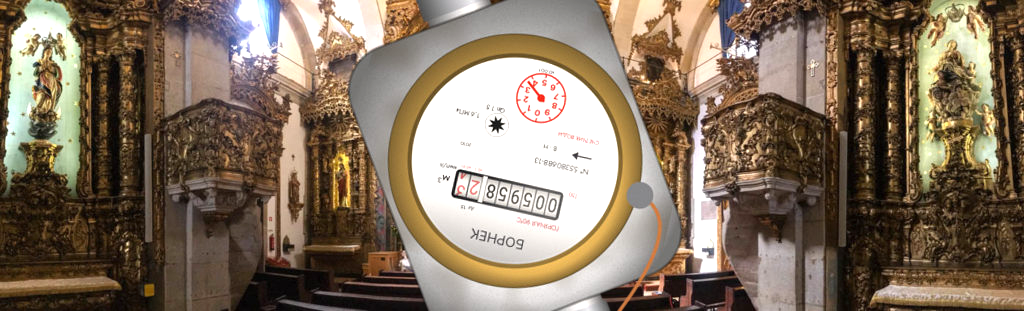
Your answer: 5958.233 m³
